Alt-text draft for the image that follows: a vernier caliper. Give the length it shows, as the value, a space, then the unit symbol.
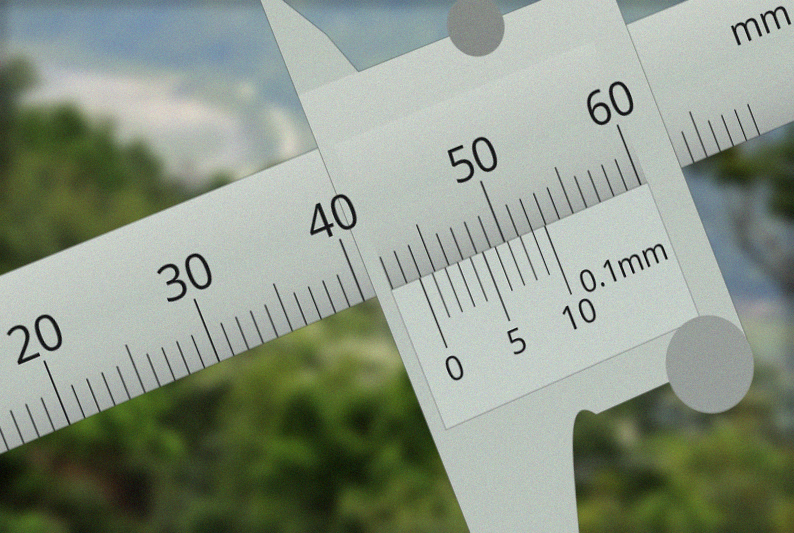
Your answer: 43.9 mm
